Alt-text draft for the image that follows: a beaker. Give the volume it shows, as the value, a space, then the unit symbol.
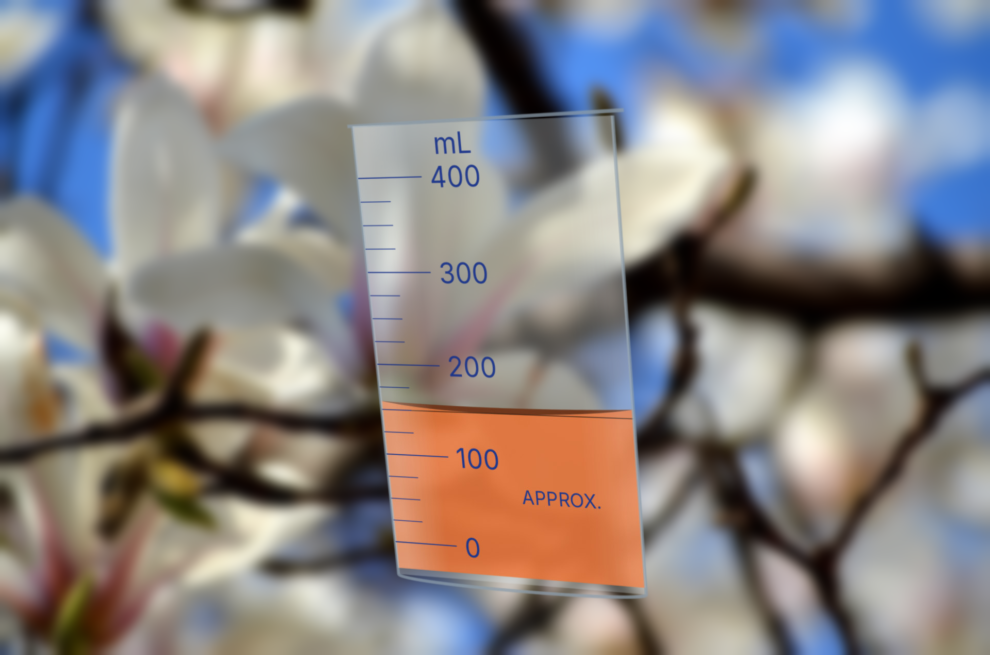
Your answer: 150 mL
